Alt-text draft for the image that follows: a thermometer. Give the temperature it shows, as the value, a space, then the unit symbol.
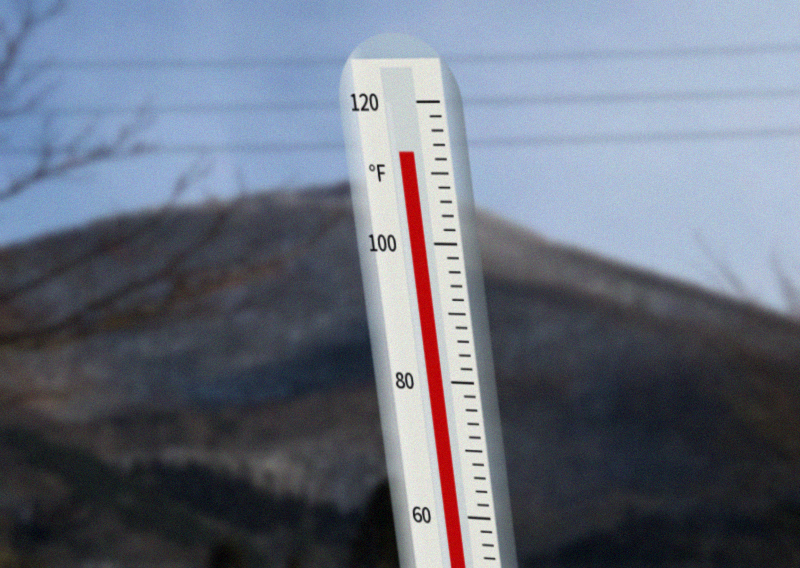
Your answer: 113 °F
